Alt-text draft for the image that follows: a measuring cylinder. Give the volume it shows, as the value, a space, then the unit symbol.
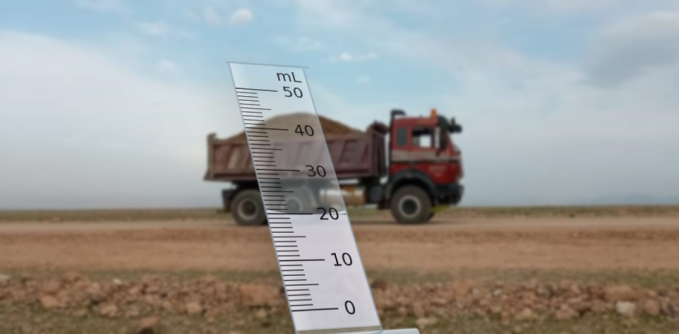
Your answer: 20 mL
